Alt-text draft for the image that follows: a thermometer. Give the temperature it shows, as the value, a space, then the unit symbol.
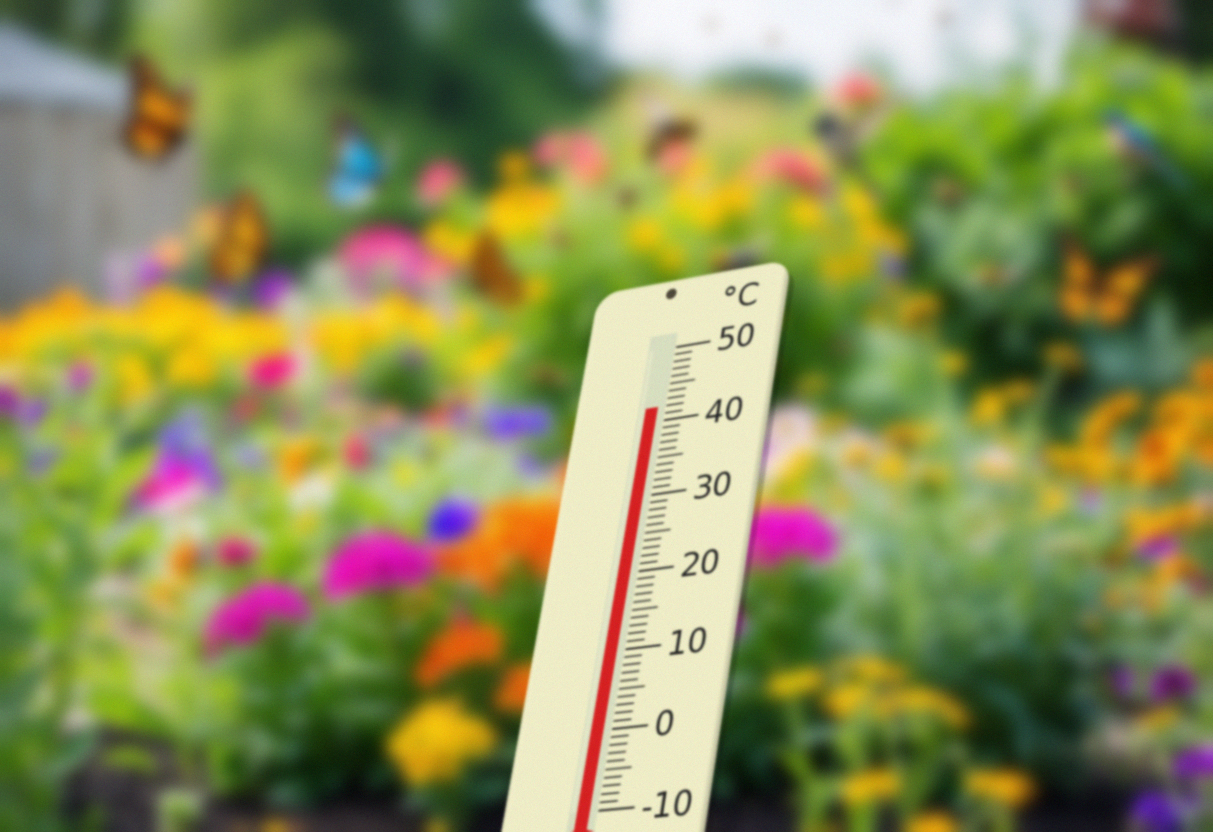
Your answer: 42 °C
